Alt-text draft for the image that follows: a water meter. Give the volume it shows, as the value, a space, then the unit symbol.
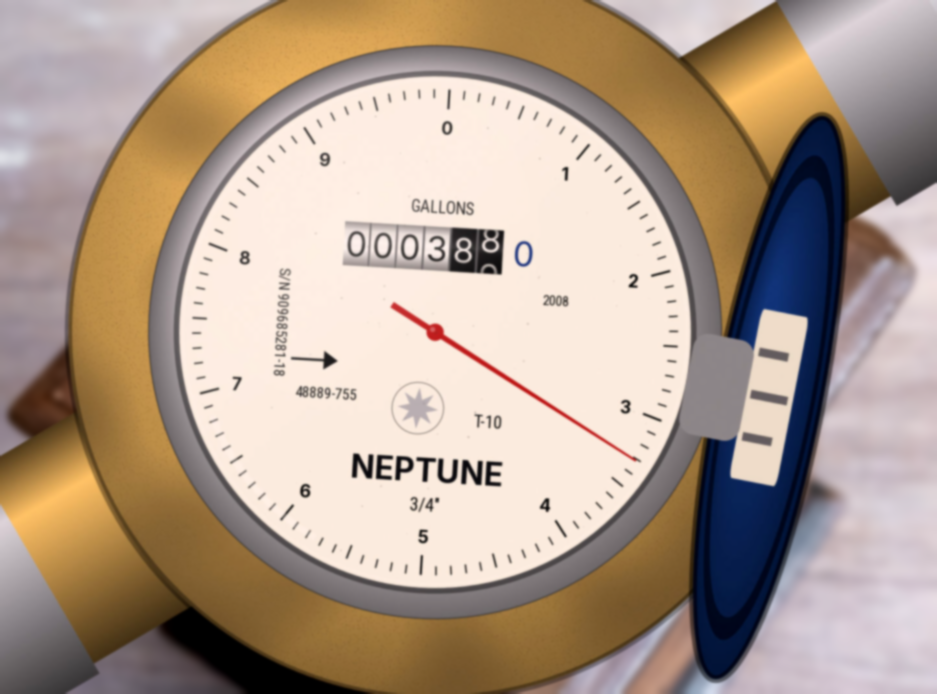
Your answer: 3883.3 gal
